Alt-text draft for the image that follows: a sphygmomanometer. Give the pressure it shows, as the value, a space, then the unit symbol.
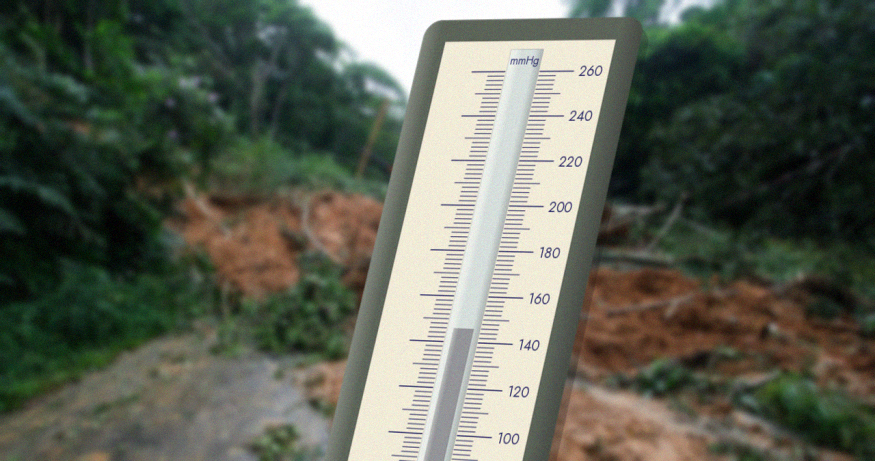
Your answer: 146 mmHg
